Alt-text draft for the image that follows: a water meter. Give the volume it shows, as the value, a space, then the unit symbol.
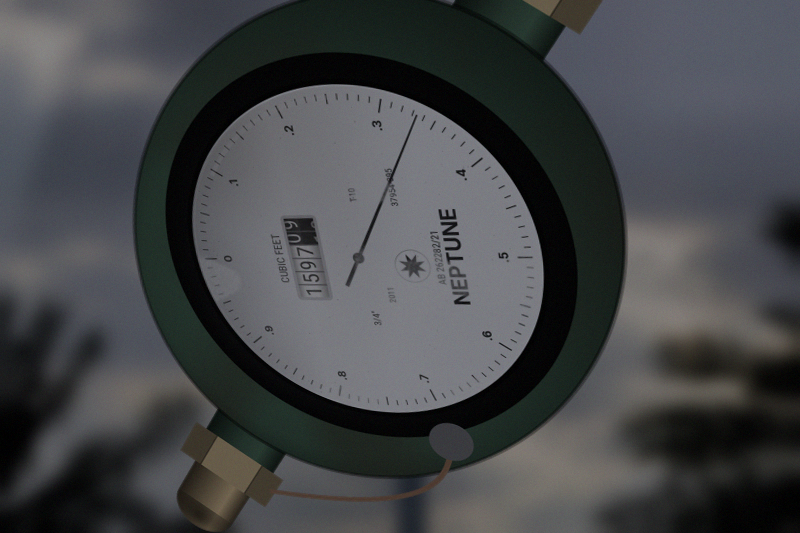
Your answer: 159709.33 ft³
